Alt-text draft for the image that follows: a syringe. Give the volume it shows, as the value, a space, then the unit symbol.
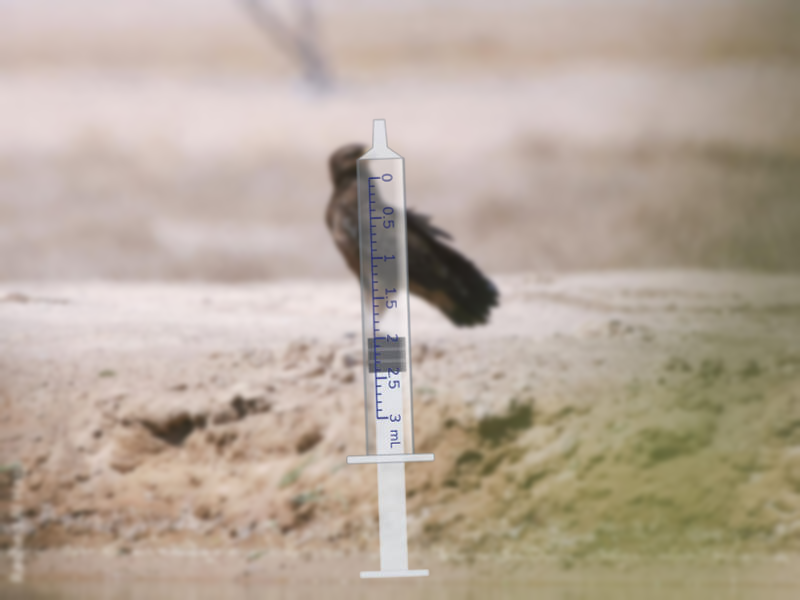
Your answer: 2 mL
